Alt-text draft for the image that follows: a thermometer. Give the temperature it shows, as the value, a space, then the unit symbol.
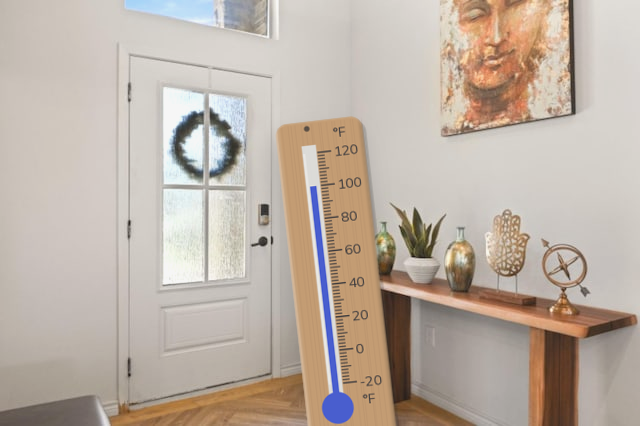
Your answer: 100 °F
